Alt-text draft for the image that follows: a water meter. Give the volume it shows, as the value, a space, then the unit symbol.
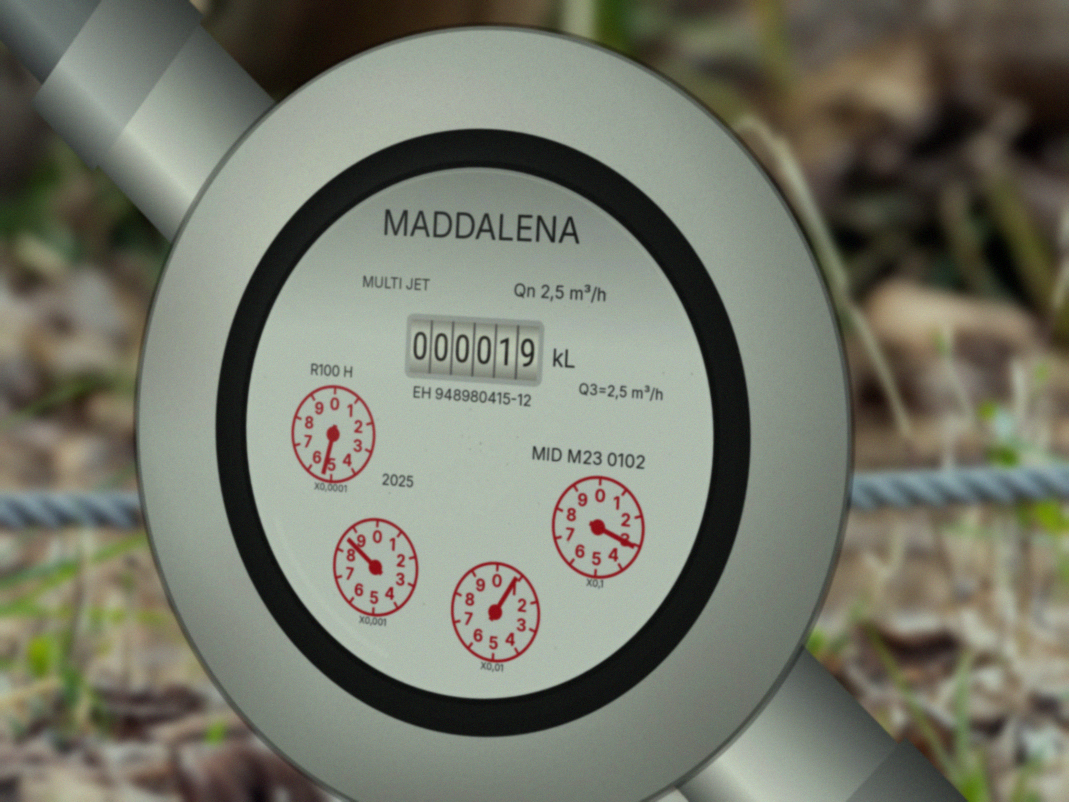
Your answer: 19.3085 kL
